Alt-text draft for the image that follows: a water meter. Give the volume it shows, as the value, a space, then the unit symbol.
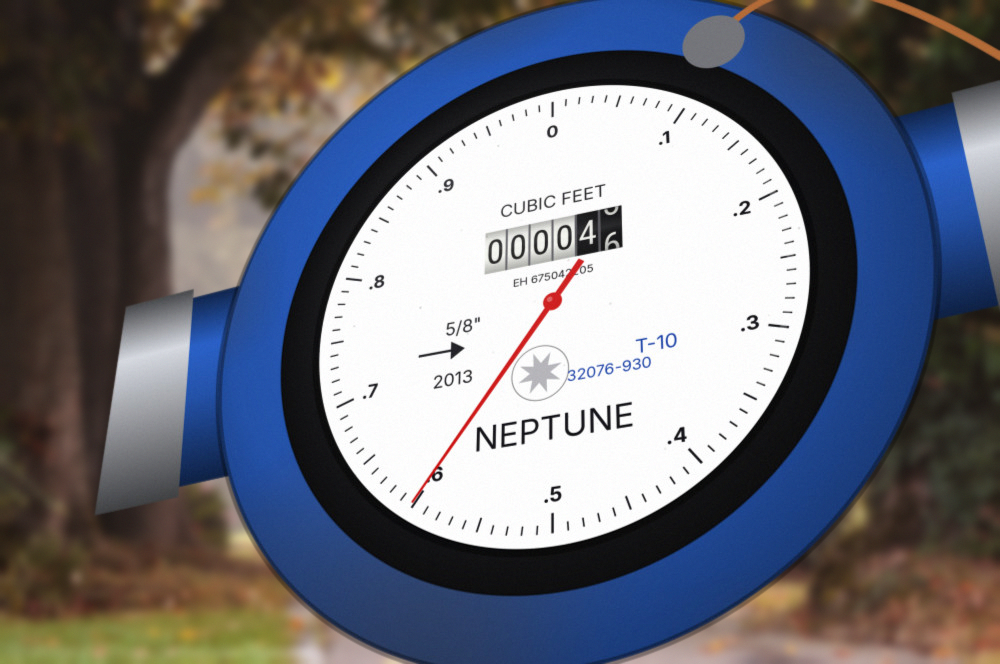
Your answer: 45.60 ft³
